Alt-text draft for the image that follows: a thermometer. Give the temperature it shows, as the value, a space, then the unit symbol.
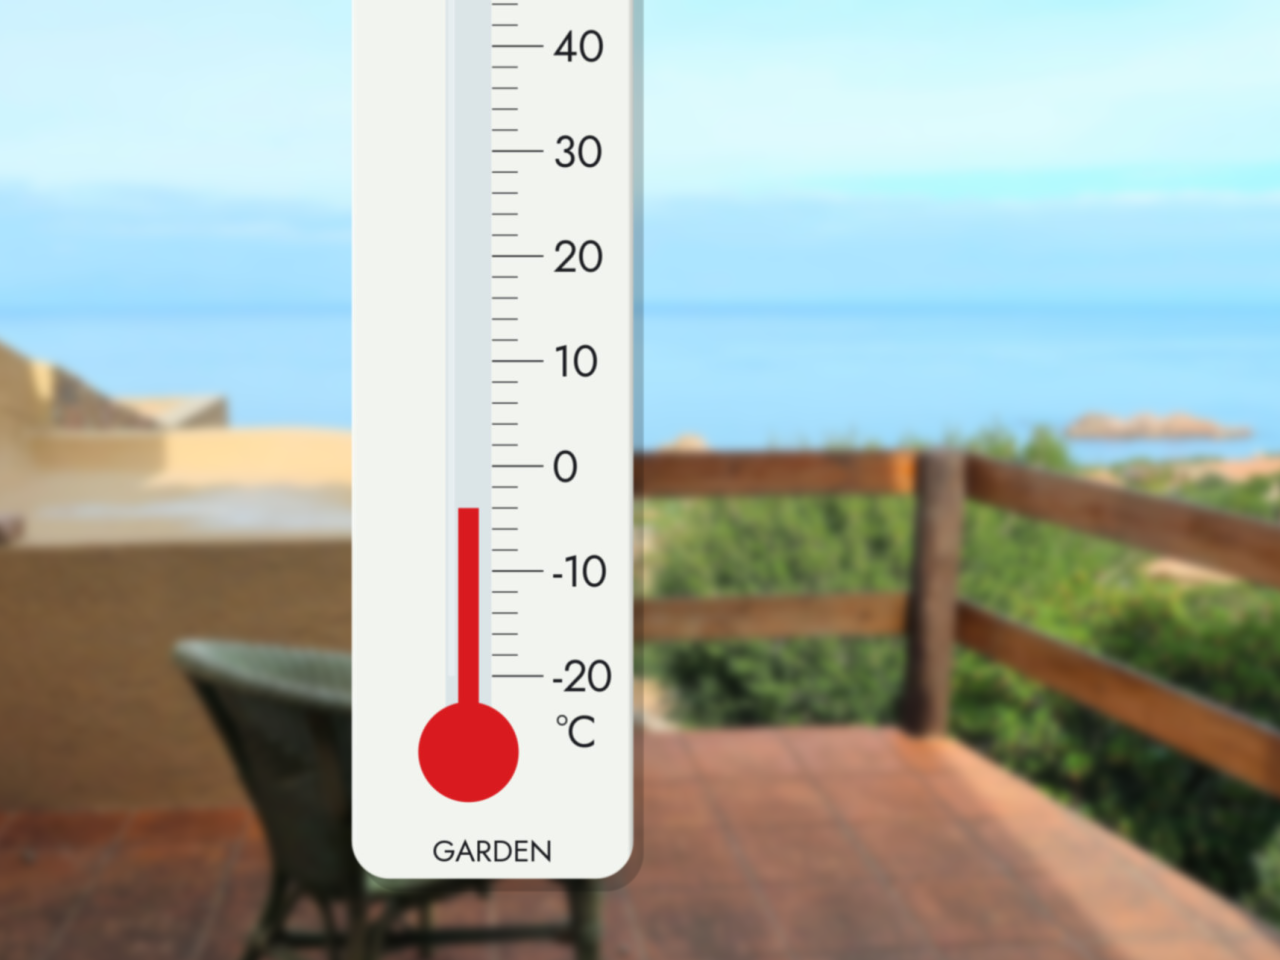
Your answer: -4 °C
